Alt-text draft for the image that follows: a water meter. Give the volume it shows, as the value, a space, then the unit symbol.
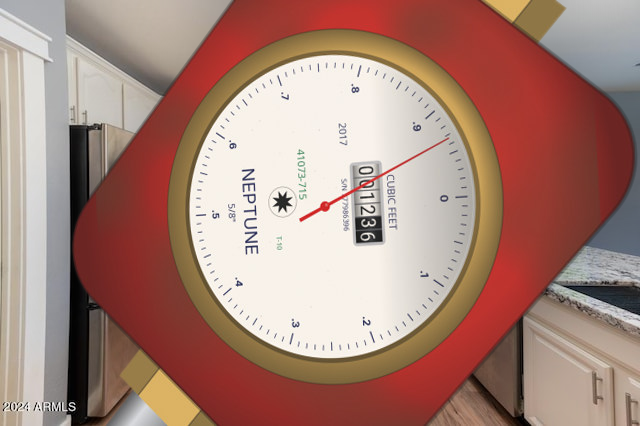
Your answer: 1235.93 ft³
